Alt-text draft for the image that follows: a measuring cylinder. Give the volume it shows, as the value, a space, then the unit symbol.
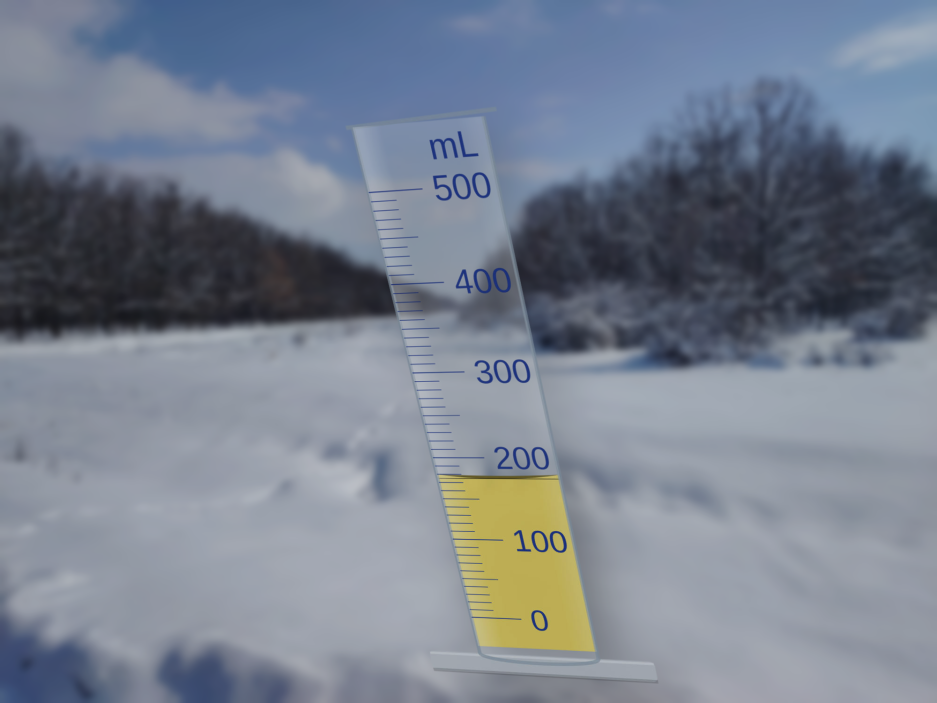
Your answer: 175 mL
